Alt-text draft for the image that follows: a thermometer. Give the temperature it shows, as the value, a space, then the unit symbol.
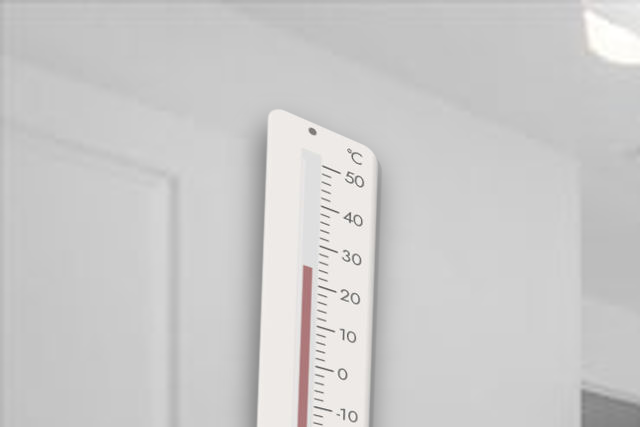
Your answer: 24 °C
